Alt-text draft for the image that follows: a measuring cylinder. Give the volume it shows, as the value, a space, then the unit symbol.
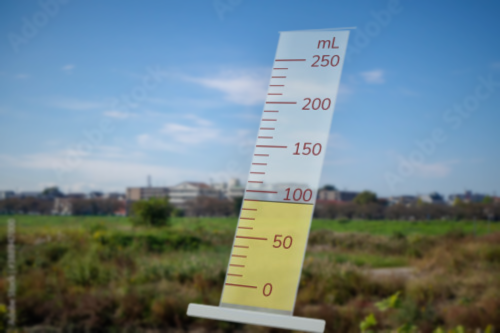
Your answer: 90 mL
